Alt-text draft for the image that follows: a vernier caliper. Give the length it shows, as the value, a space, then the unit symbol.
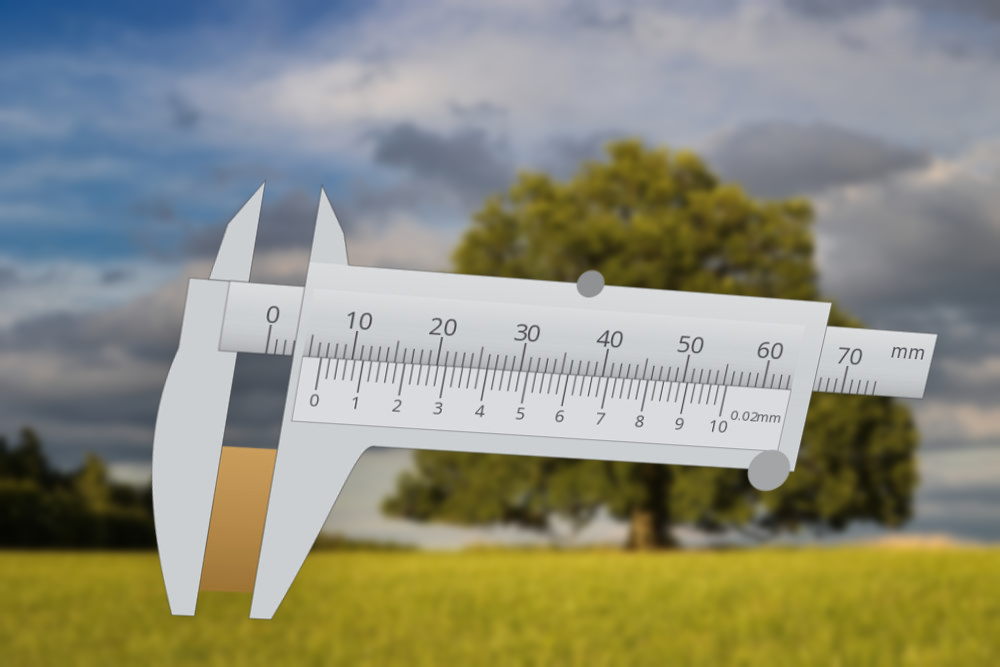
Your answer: 6.4 mm
